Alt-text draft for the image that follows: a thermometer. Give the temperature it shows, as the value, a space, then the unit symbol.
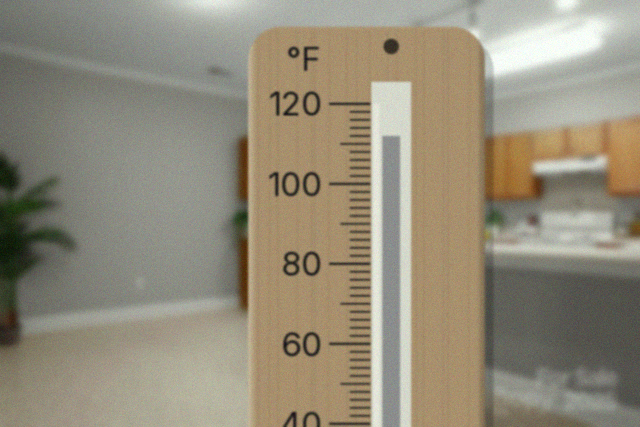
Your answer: 112 °F
